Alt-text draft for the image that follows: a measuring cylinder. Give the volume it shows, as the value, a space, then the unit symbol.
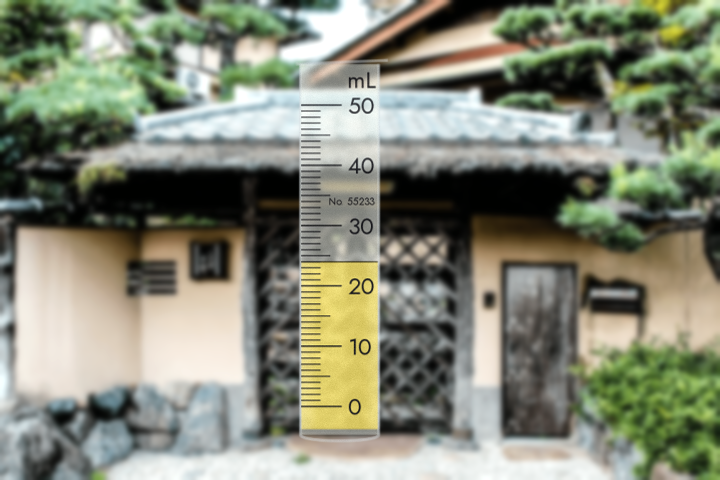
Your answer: 24 mL
